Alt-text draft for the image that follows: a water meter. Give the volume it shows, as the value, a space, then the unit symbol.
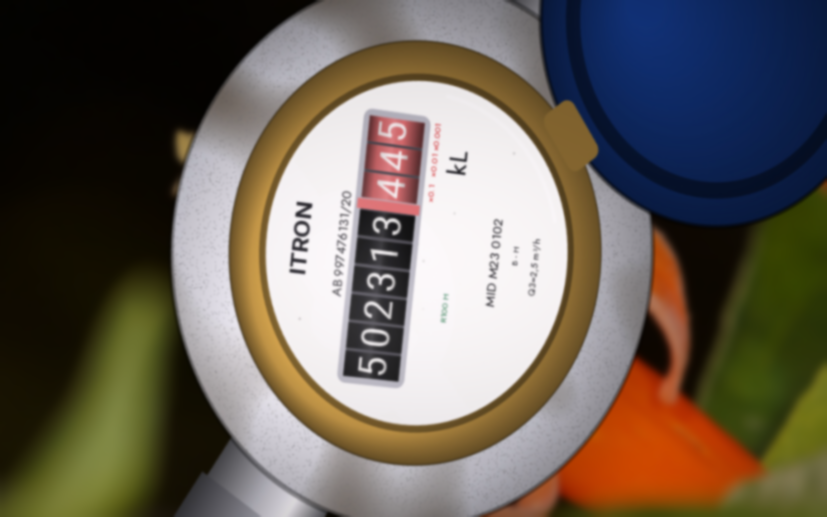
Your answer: 502313.445 kL
